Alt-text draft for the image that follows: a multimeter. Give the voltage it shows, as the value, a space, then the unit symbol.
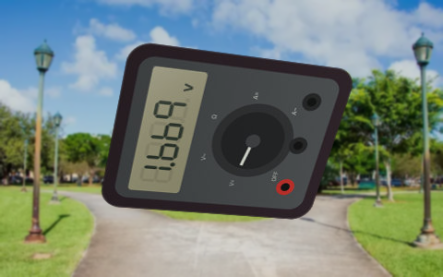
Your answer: 1.669 V
